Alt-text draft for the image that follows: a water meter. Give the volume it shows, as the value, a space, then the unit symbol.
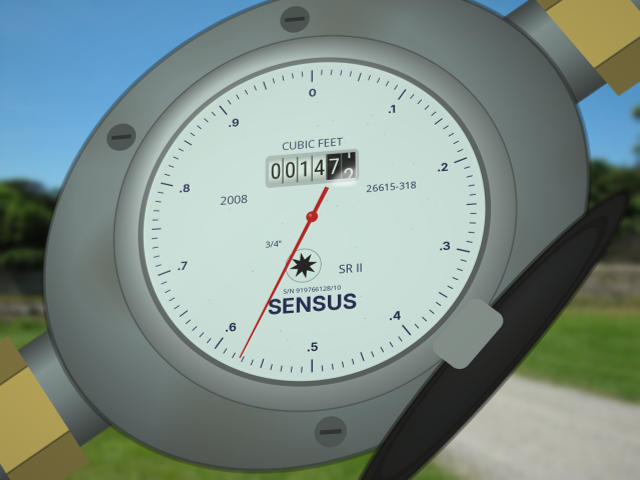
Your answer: 1471.57 ft³
